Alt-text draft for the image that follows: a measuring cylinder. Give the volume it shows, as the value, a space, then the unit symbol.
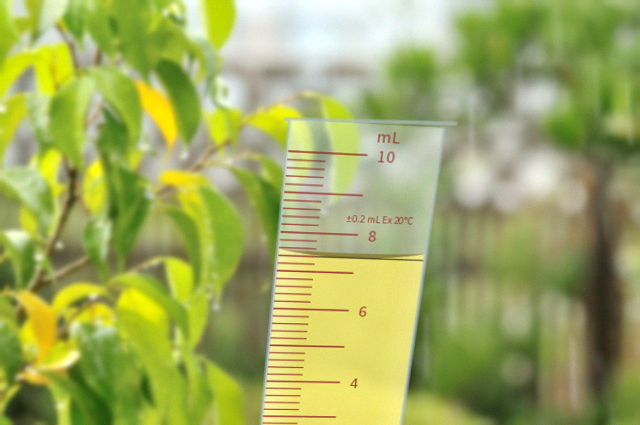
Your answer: 7.4 mL
